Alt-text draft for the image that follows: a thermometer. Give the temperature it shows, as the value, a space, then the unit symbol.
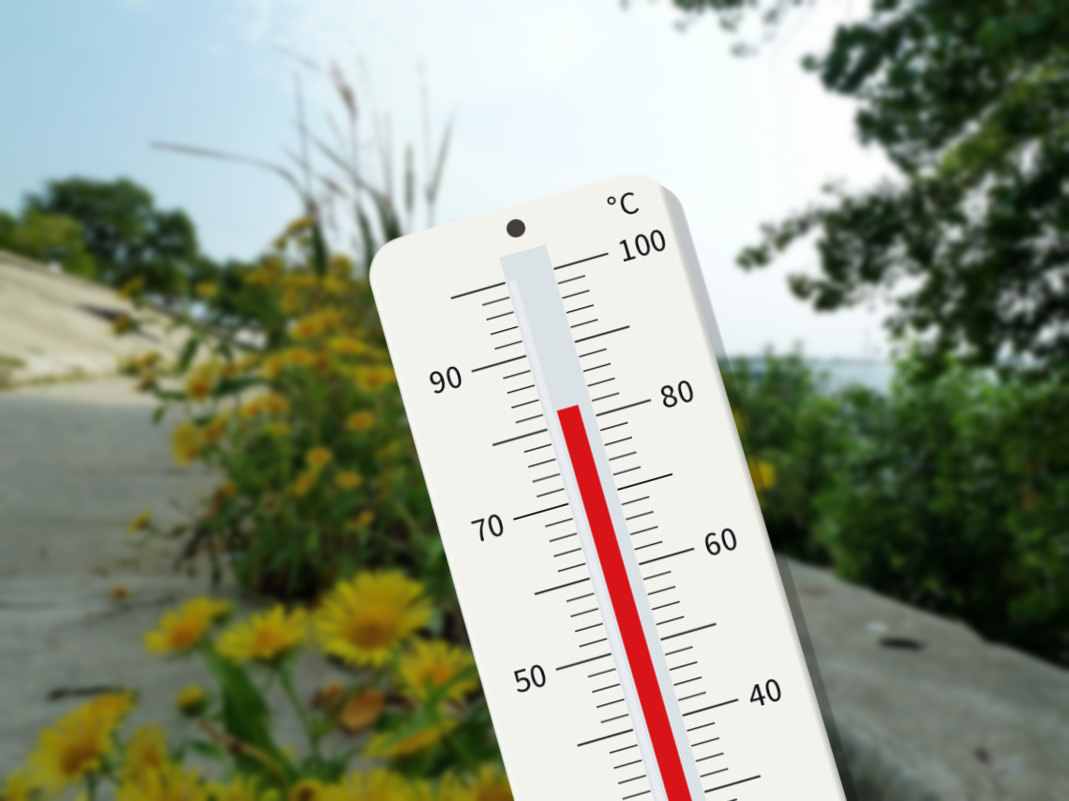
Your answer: 82 °C
